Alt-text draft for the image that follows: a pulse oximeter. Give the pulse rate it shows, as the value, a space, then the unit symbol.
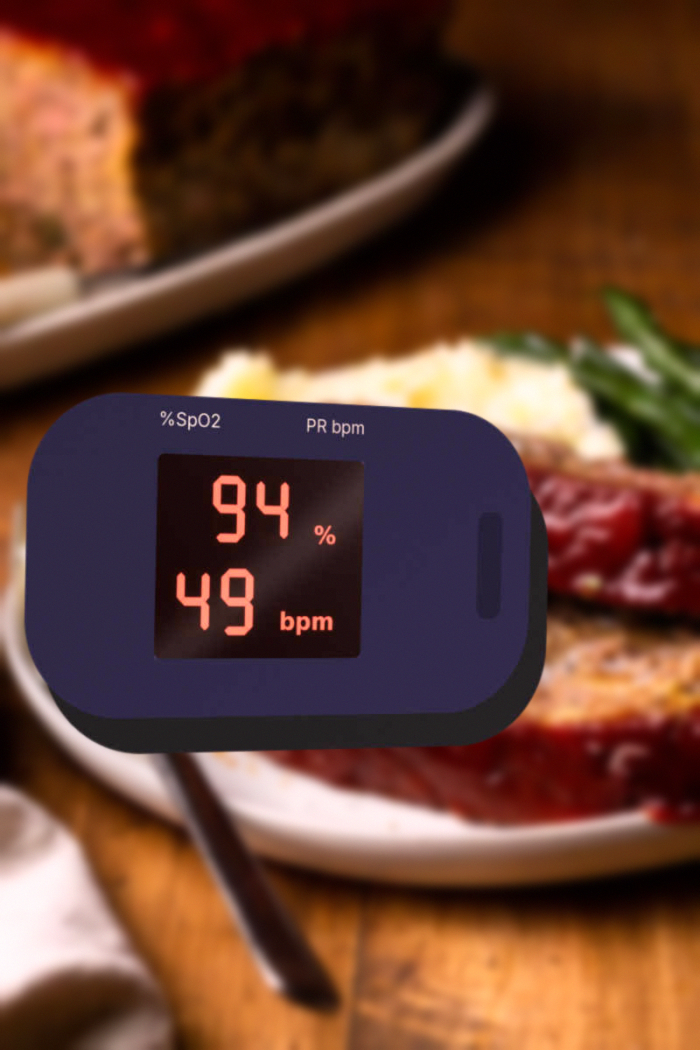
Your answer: 49 bpm
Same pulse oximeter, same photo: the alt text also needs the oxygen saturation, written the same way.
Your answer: 94 %
